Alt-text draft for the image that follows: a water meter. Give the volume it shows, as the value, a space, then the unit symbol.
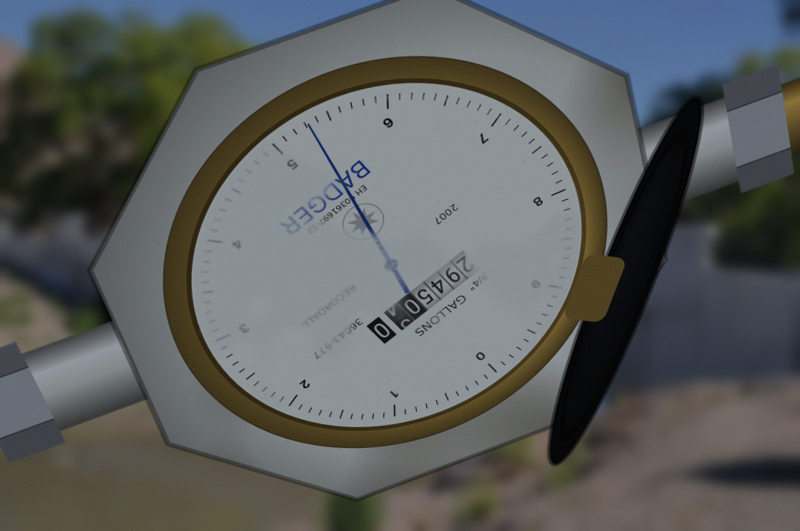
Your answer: 2945035.3 gal
